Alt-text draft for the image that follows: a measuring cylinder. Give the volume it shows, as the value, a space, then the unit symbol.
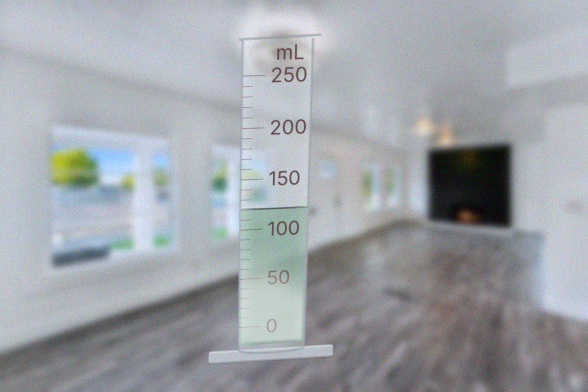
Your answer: 120 mL
